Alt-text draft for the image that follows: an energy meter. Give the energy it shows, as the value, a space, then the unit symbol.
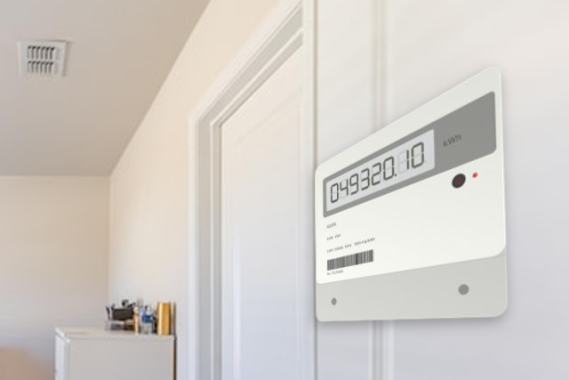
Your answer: 49320.10 kWh
